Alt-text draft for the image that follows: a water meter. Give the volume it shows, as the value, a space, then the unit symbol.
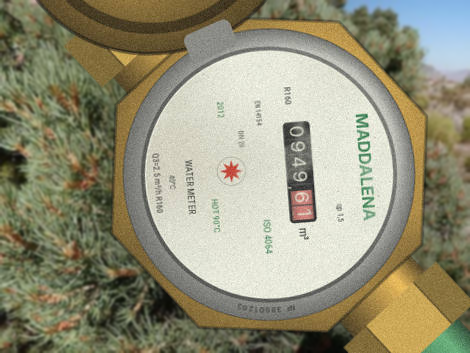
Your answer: 949.61 m³
